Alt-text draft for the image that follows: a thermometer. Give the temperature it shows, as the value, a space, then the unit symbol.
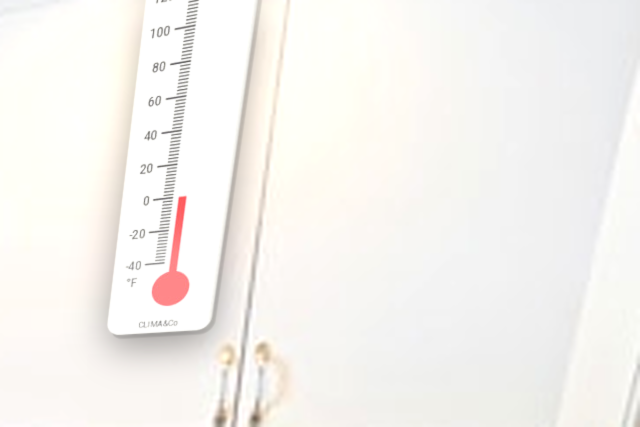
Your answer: 0 °F
